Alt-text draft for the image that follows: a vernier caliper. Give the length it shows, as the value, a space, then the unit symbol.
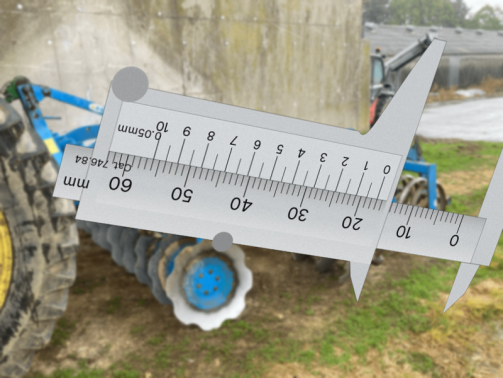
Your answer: 17.0 mm
